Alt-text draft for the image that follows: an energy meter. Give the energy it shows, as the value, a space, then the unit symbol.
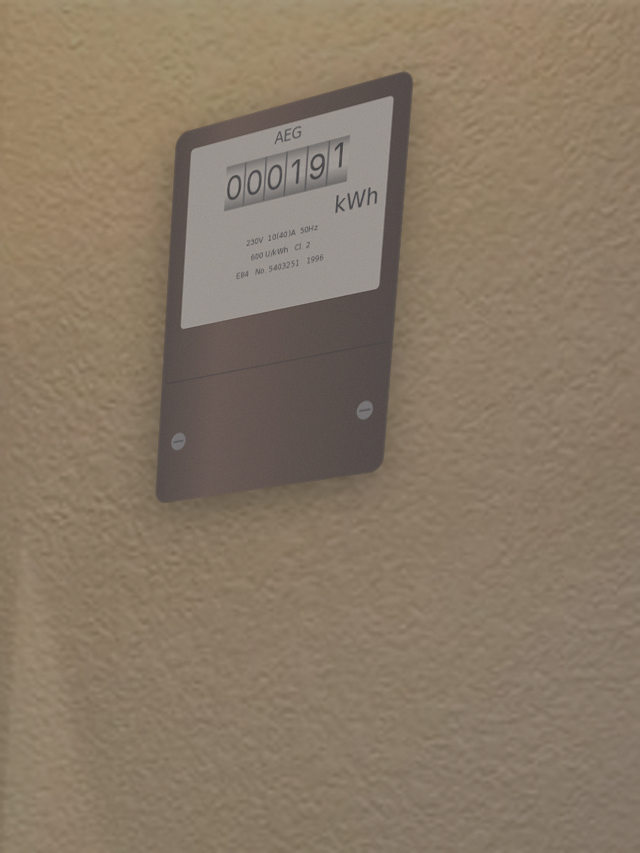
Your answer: 191 kWh
